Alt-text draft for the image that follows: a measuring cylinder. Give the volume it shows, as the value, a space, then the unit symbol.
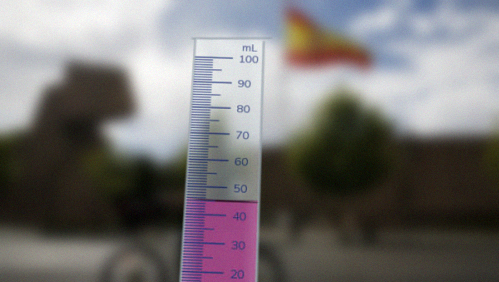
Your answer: 45 mL
